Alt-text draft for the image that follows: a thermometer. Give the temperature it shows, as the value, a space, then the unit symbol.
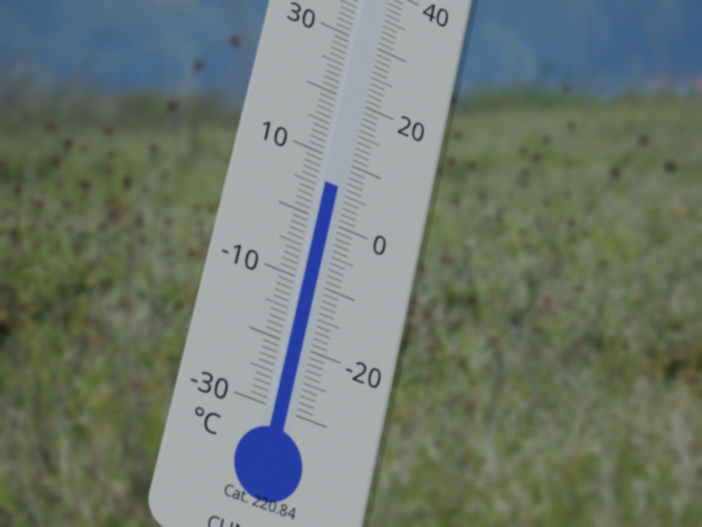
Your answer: 6 °C
